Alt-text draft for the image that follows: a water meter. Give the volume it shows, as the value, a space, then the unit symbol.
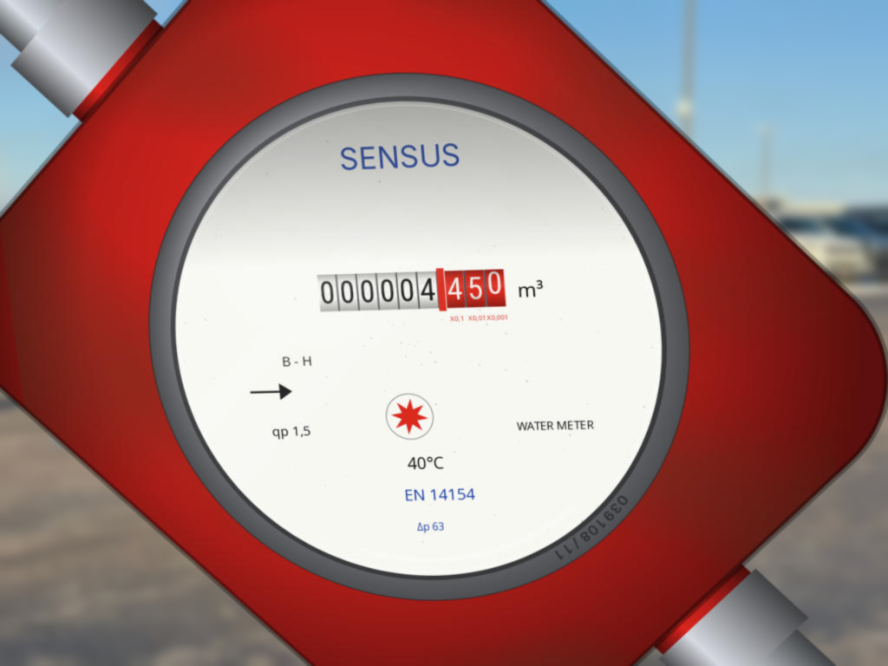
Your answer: 4.450 m³
